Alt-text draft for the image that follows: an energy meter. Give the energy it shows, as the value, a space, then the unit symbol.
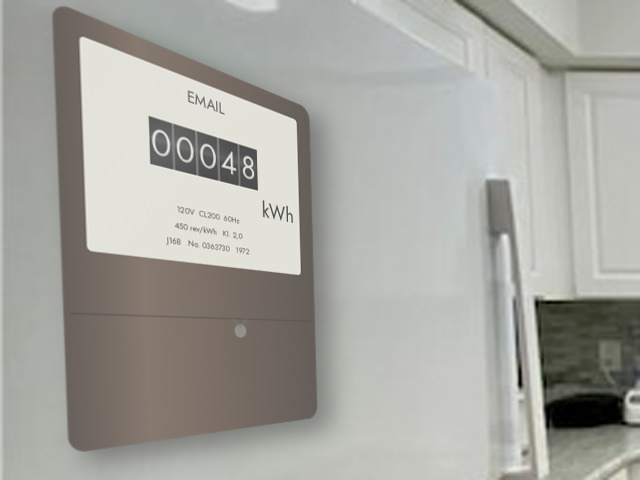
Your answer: 48 kWh
